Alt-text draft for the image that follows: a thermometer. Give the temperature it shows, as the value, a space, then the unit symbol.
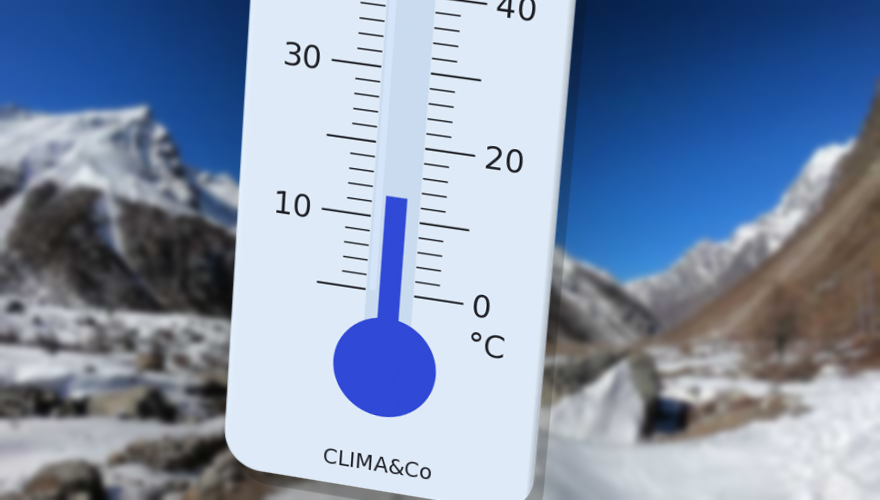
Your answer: 13 °C
